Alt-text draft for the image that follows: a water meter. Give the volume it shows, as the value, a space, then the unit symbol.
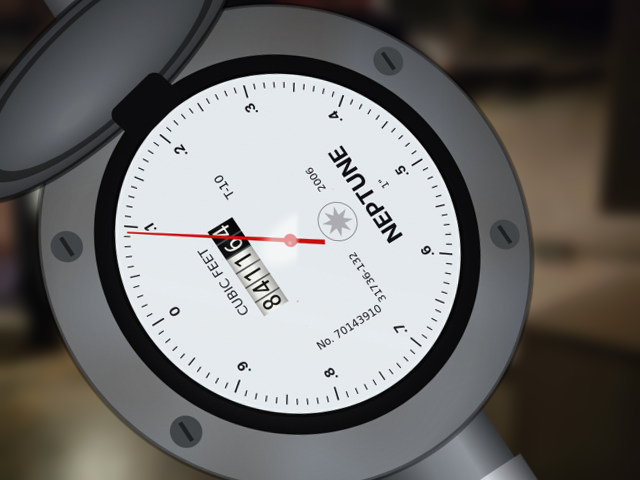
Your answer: 841164.09 ft³
